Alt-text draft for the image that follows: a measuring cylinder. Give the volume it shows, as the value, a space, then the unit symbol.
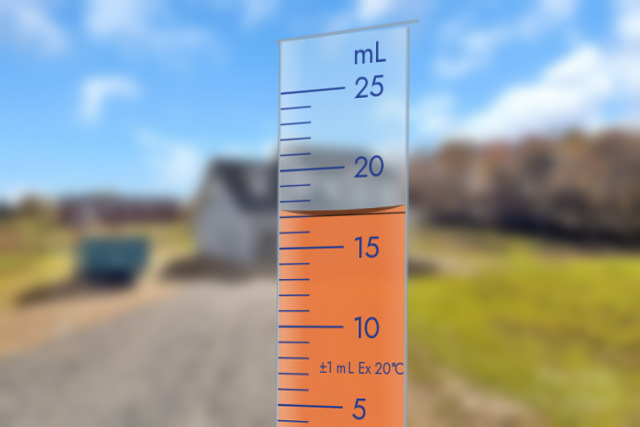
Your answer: 17 mL
